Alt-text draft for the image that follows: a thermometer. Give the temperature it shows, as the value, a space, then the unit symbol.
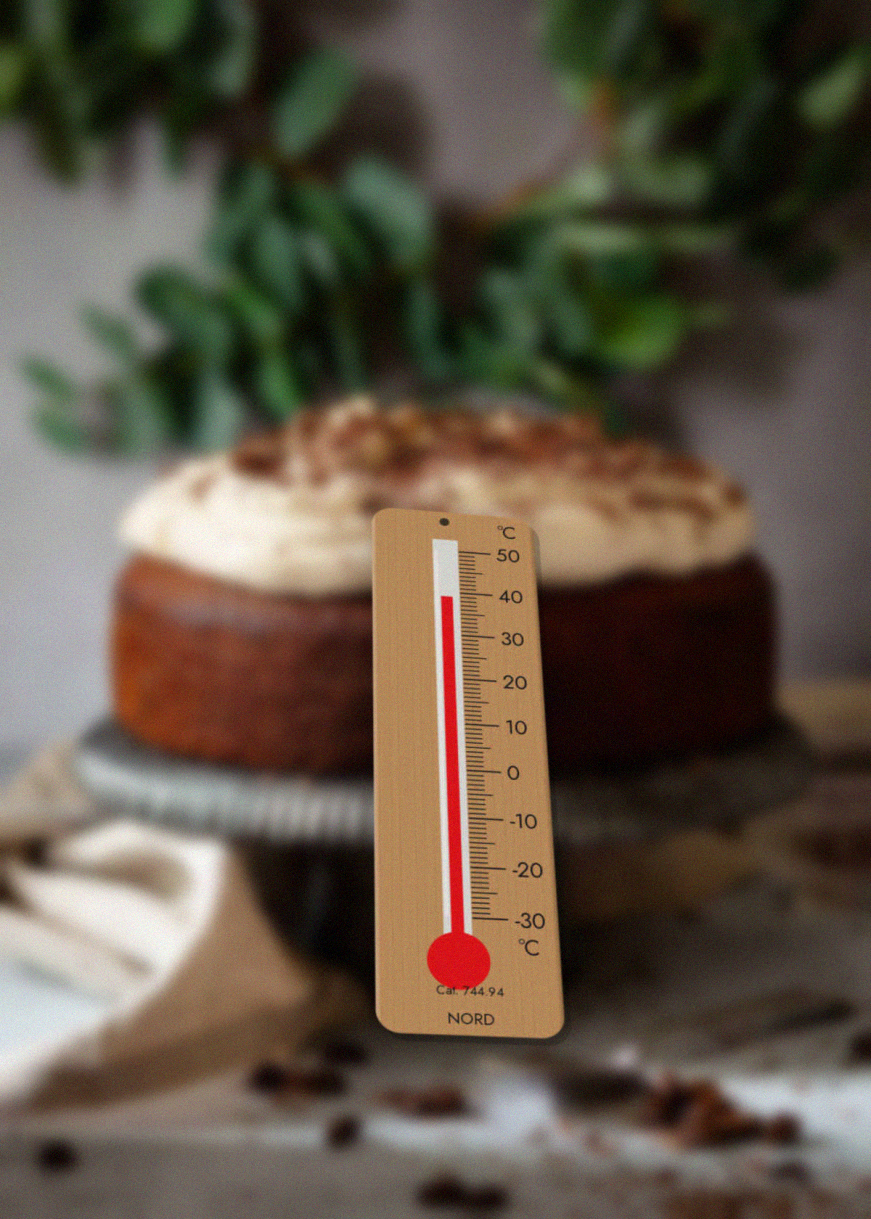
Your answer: 39 °C
